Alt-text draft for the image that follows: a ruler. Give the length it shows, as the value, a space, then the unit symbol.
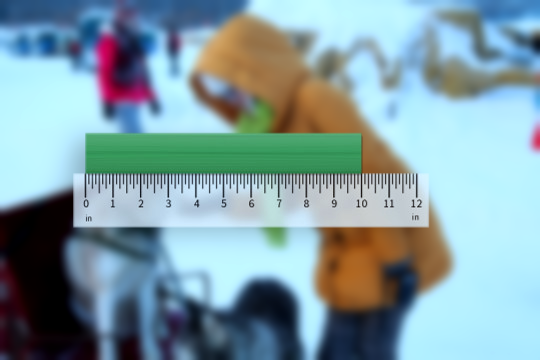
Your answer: 10 in
